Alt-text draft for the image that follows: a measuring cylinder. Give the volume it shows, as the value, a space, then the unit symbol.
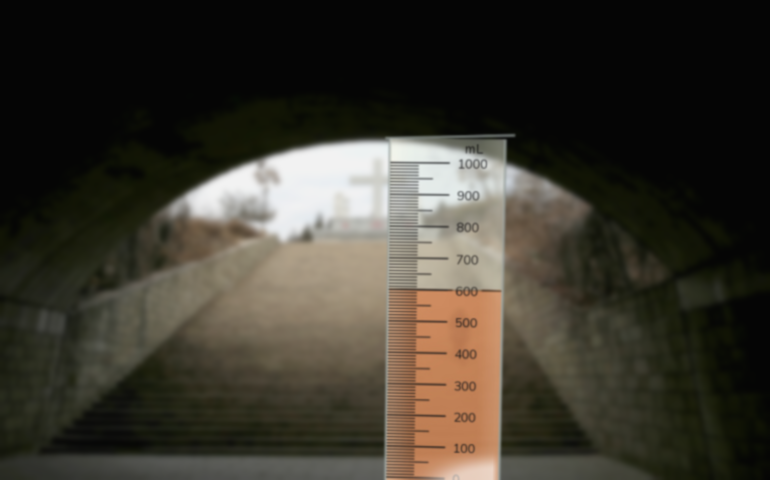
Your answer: 600 mL
